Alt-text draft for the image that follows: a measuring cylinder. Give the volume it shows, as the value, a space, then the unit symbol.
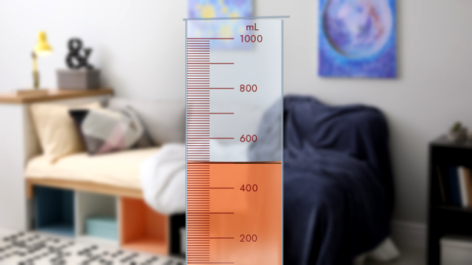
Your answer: 500 mL
